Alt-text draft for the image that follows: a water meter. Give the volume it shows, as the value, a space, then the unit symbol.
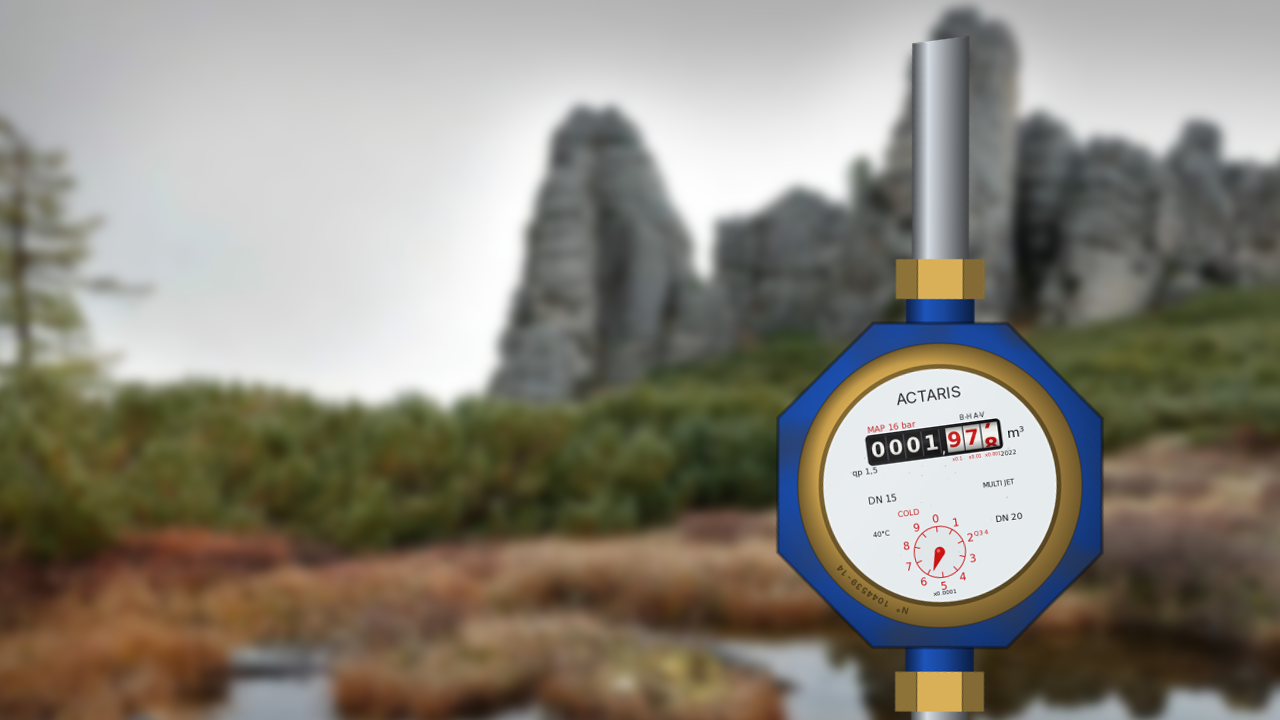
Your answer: 1.9775 m³
